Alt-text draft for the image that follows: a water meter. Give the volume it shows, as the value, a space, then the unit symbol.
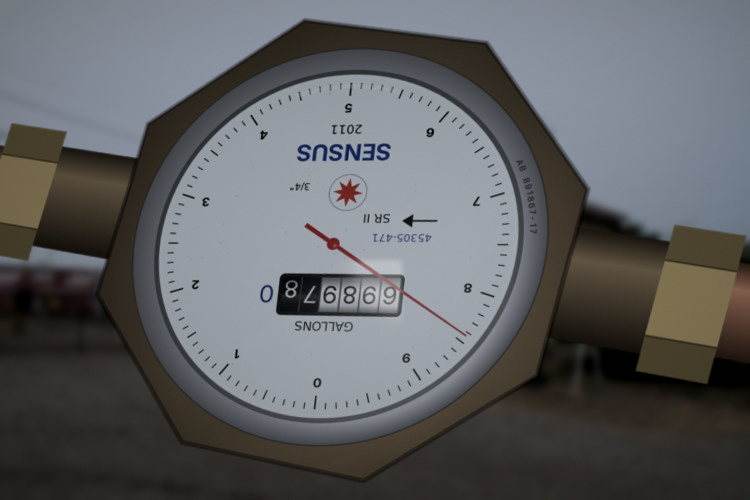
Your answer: 6989778.4 gal
